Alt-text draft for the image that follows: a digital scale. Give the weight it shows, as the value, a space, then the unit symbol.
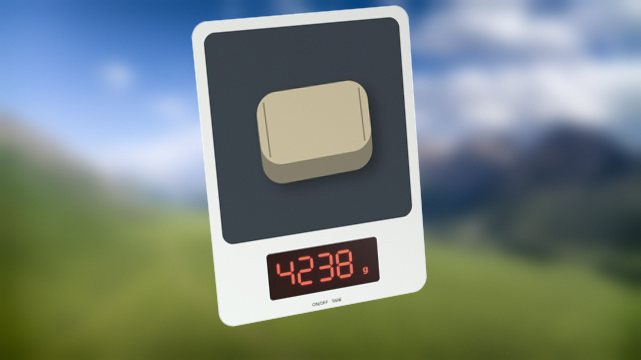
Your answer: 4238 g
